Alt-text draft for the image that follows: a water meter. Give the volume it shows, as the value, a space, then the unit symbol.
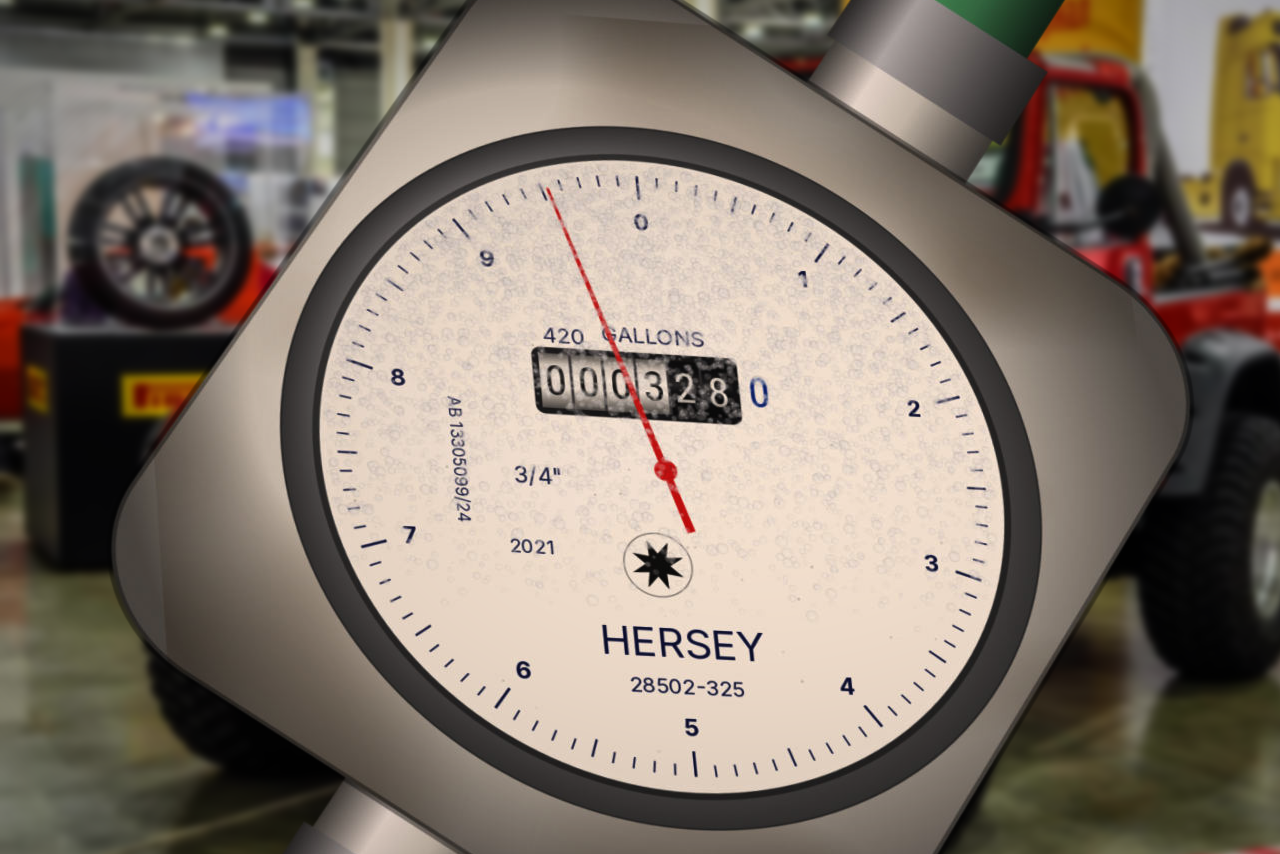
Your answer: 3279.5 gal
